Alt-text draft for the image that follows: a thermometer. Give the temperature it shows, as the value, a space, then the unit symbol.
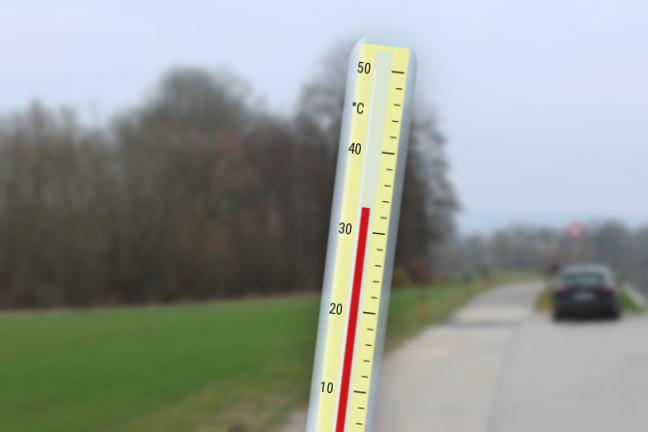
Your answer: 33 °C
